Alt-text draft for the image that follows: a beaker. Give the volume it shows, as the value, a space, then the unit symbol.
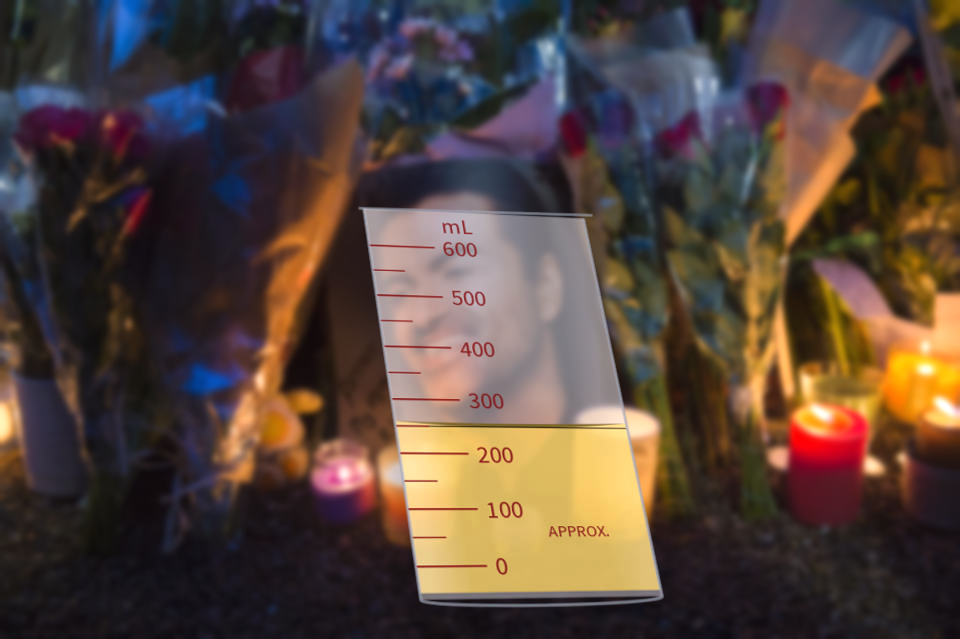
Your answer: 250 mL
